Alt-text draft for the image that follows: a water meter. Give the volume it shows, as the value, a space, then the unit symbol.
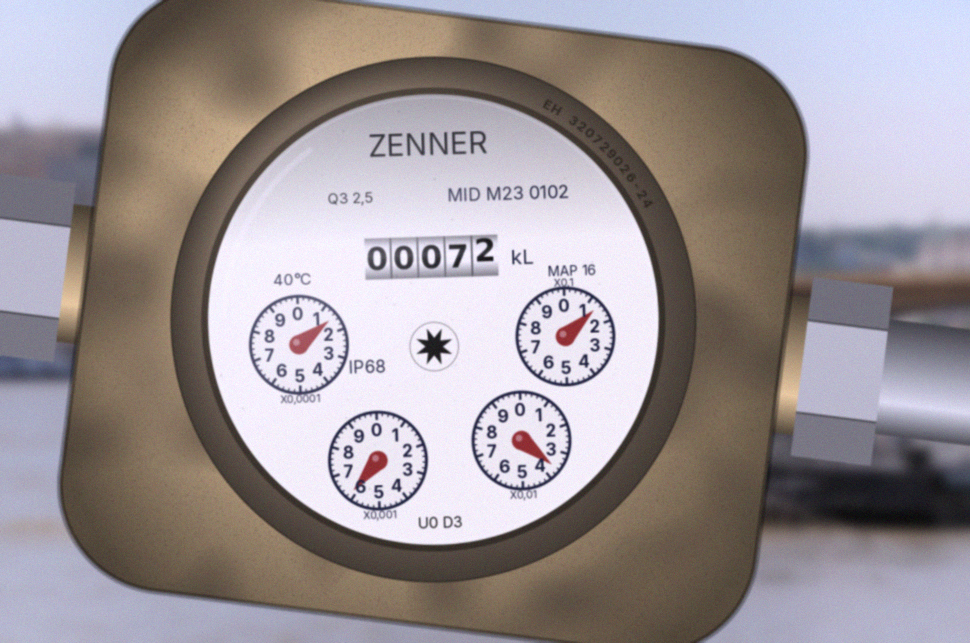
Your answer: 72.1361 kL
